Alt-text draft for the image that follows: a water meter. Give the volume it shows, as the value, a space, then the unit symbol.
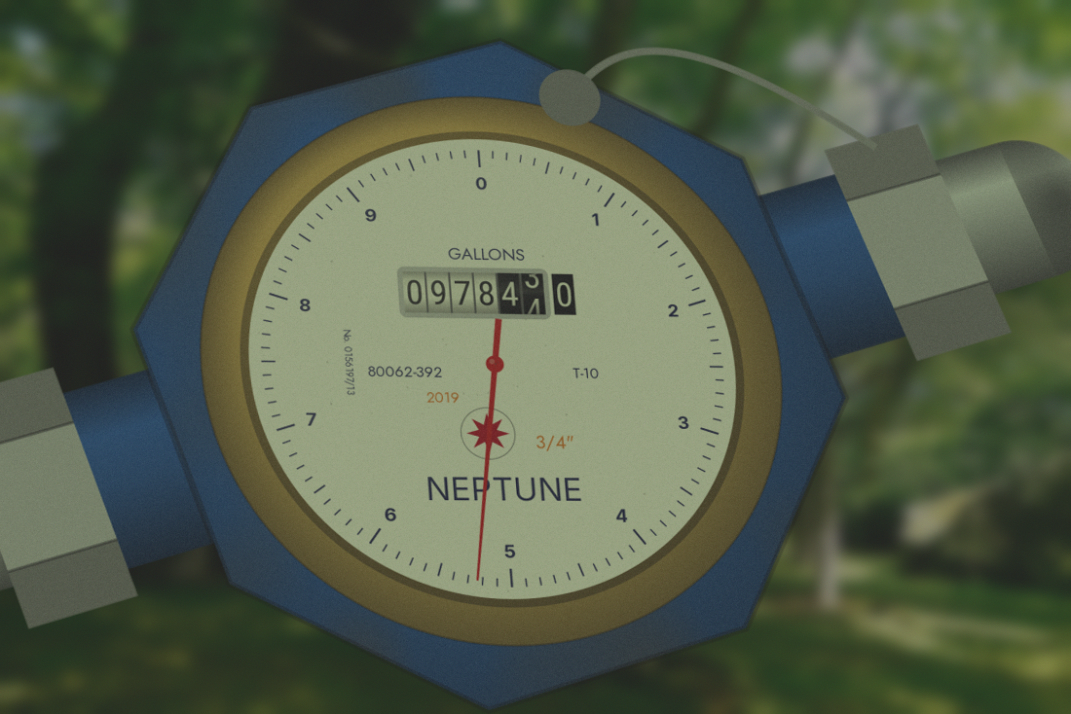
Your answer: 978435.2 gal
